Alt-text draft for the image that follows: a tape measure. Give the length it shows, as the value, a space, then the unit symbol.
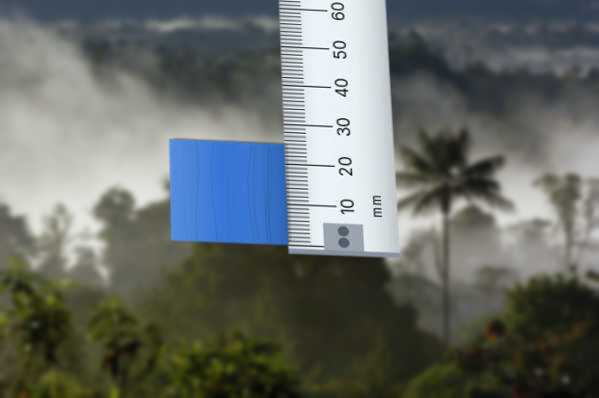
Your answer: 25 mm
